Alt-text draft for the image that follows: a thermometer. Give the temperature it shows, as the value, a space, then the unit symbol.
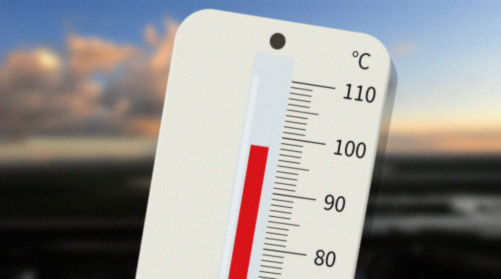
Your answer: 98 °C
